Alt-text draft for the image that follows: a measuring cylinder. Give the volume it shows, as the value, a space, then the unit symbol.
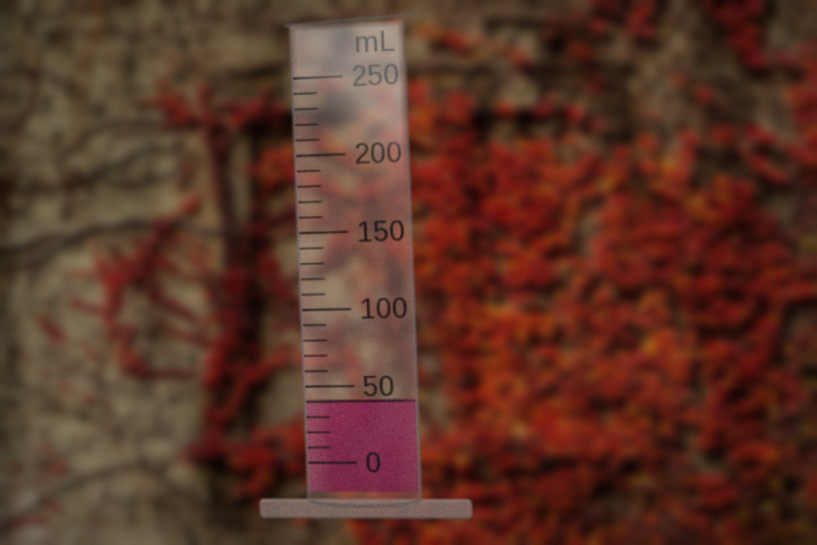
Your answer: 40 mL
